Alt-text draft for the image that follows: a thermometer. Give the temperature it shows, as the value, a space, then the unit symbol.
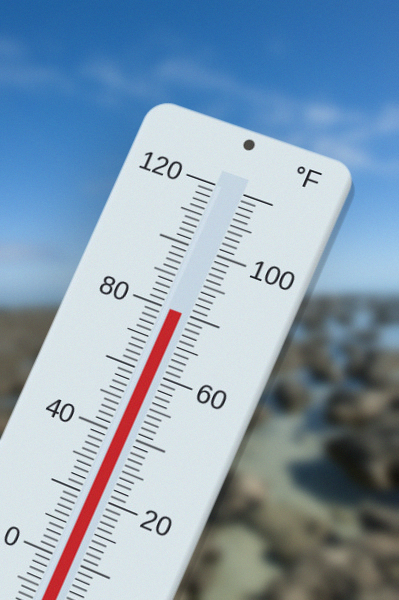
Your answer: 80 °F
